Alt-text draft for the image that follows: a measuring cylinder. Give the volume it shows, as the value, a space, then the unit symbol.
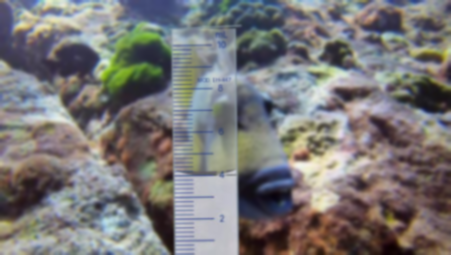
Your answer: 4 mL
